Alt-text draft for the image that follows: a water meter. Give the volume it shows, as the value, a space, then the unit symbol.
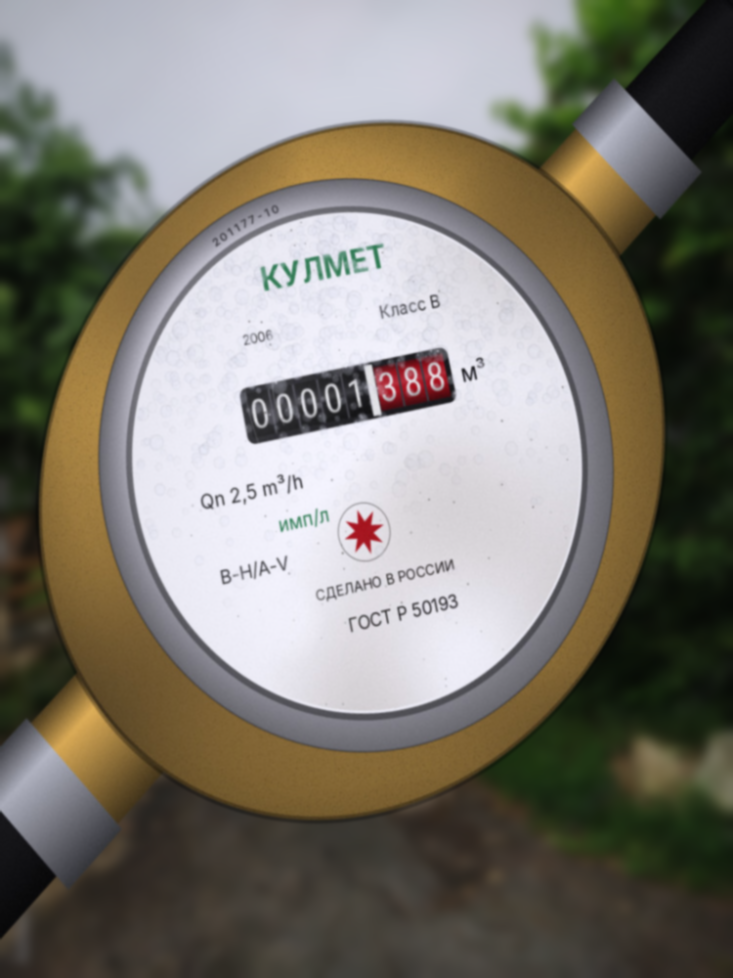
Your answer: 1.388 m³
